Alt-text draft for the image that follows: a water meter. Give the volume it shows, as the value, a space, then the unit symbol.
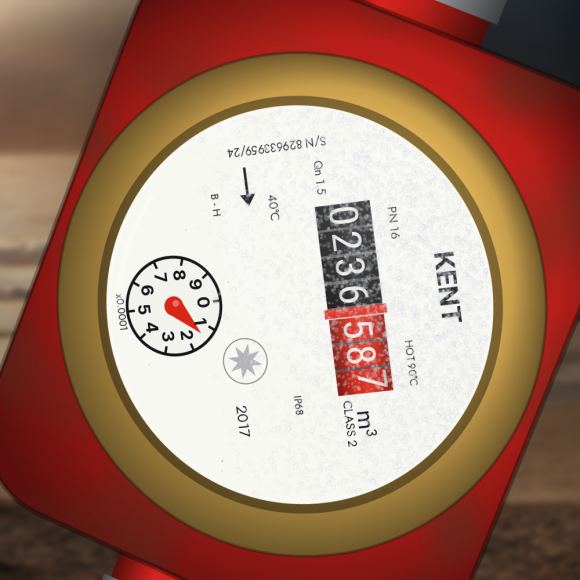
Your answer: 236.5871 m³
